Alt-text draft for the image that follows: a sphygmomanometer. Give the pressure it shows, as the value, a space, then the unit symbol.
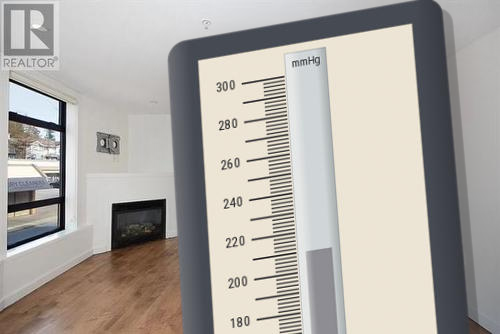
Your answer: 210 mmHg
